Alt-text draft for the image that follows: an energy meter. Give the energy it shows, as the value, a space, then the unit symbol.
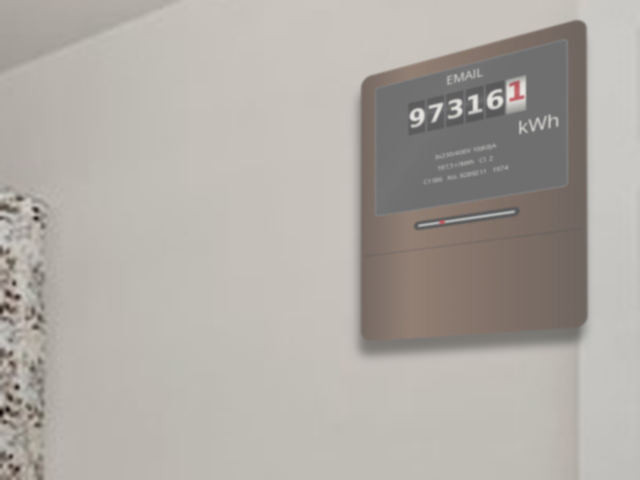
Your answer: 97316.1 kWh
